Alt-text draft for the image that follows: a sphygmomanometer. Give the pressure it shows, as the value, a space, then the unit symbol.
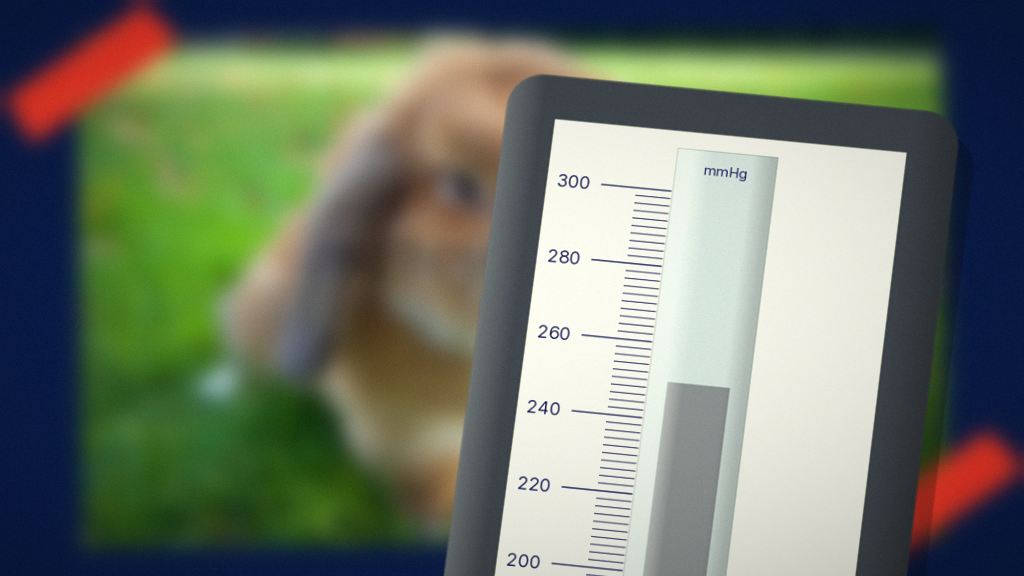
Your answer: 250 mmHg
